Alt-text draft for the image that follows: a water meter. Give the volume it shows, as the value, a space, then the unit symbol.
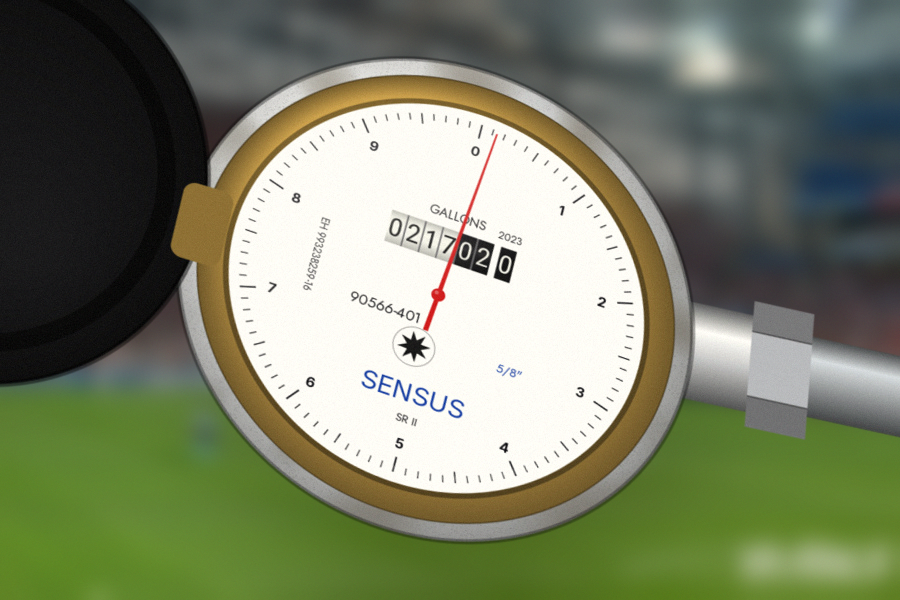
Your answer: 217020.1 gal
